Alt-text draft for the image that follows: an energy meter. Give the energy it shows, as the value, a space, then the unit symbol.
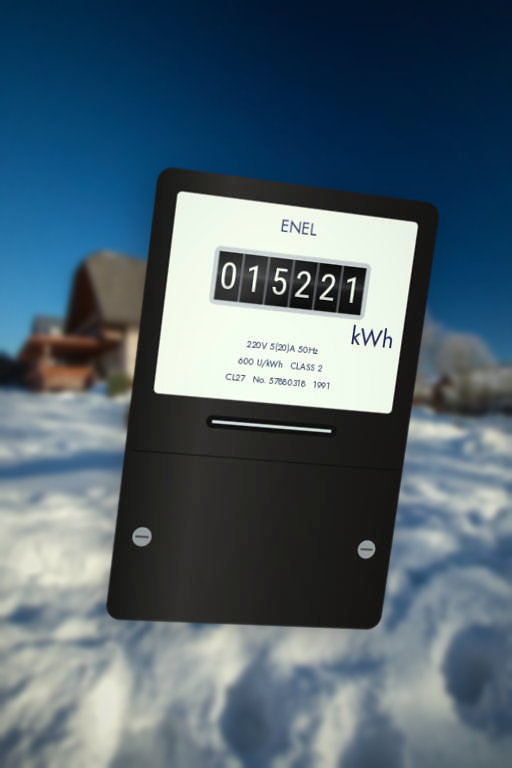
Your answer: 15221 kWh
